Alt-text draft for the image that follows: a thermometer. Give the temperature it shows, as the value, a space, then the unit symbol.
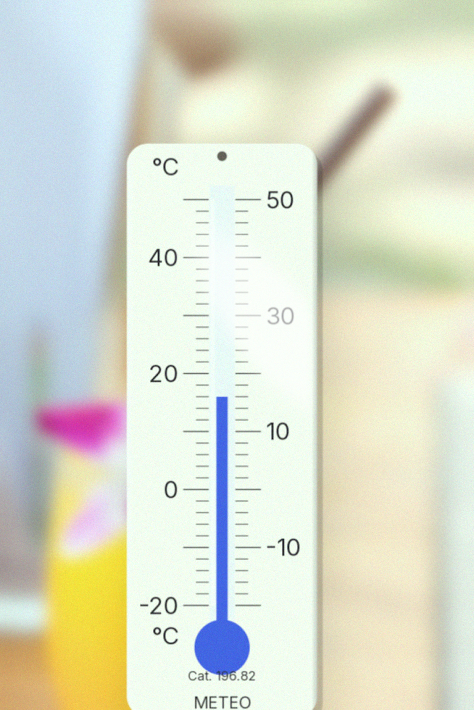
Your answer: 16 °C
